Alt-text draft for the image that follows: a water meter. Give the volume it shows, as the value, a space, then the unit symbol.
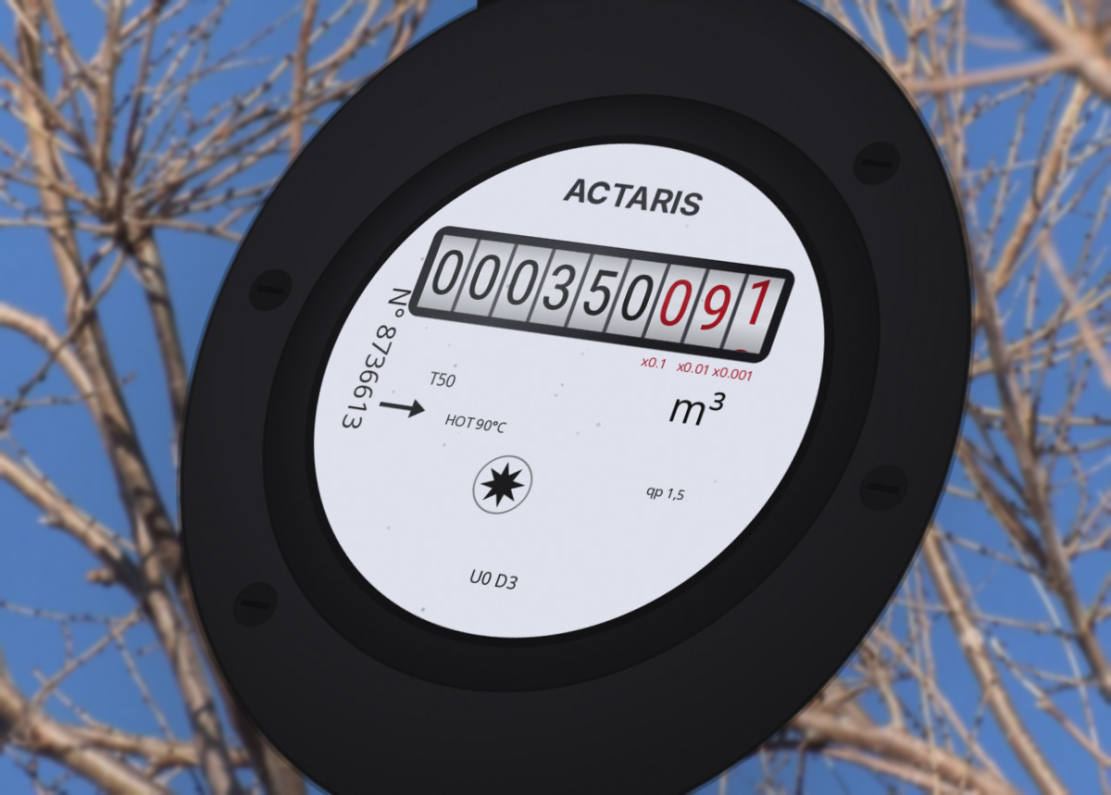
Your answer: 350.091 m³
